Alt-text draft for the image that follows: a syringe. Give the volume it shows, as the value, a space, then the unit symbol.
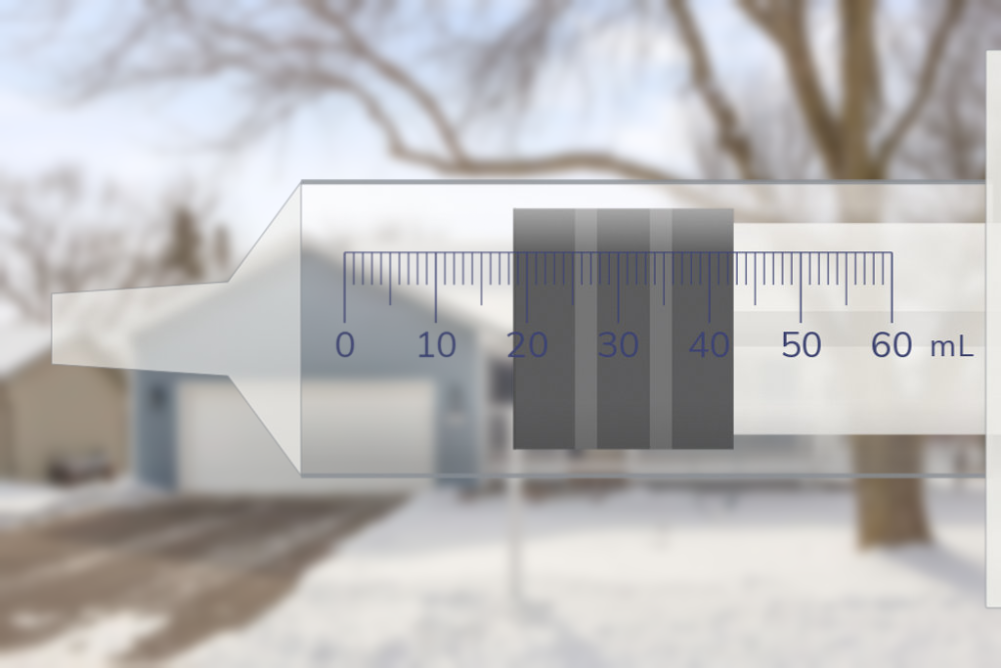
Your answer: 18.5 mL
